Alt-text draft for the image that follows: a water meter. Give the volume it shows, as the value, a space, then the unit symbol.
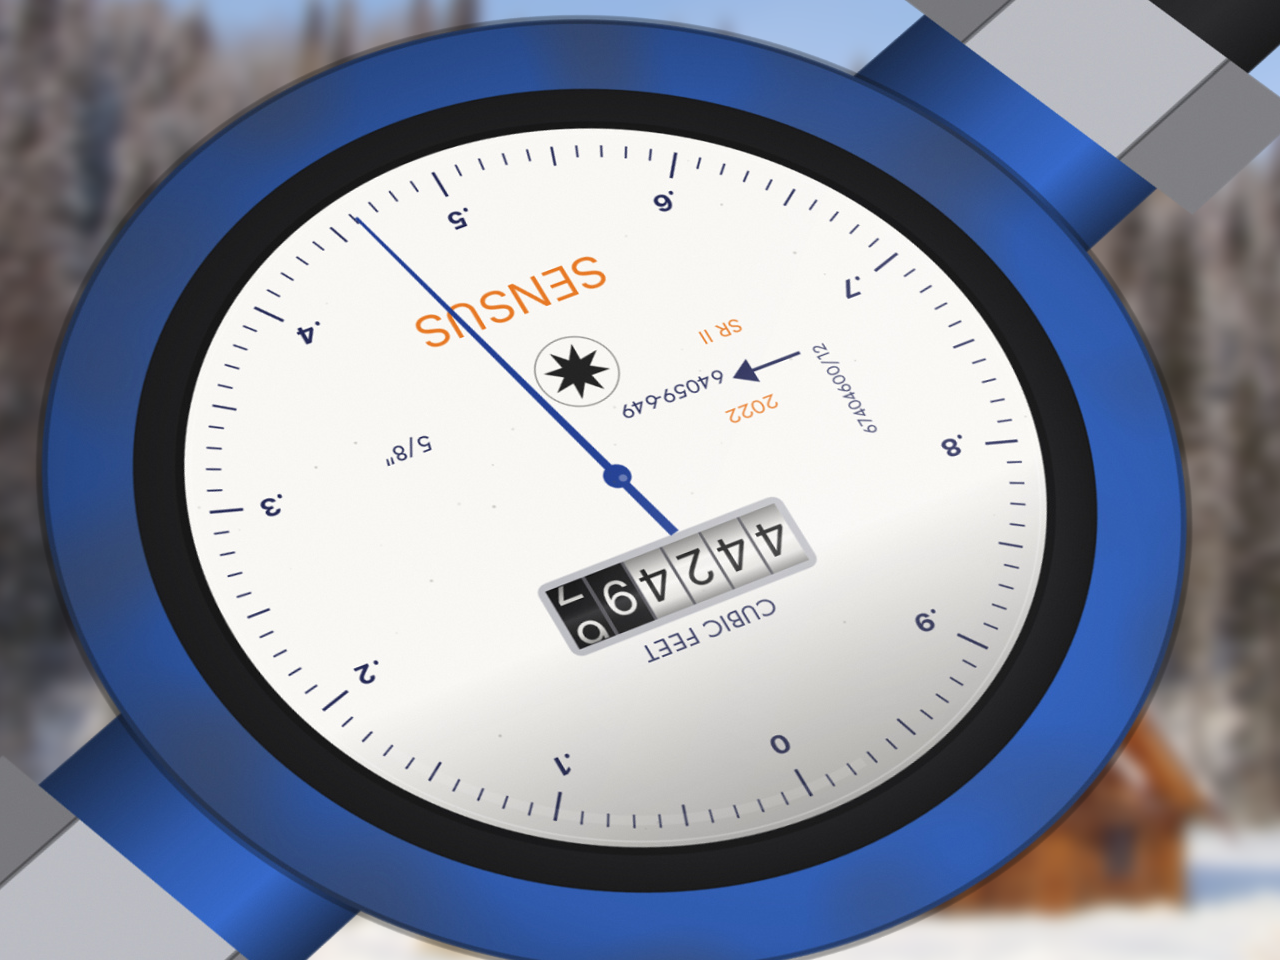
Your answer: 442496.46 ft³
